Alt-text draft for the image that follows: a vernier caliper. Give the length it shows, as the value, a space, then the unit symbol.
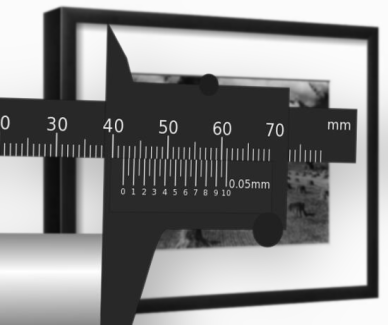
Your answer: 42.0 mm
